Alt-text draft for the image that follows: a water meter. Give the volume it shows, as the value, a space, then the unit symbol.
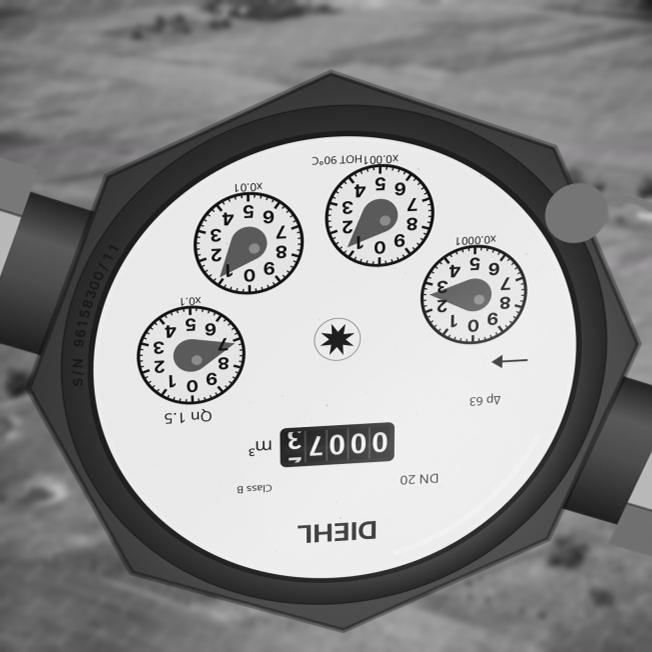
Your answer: 72.7112 m³
